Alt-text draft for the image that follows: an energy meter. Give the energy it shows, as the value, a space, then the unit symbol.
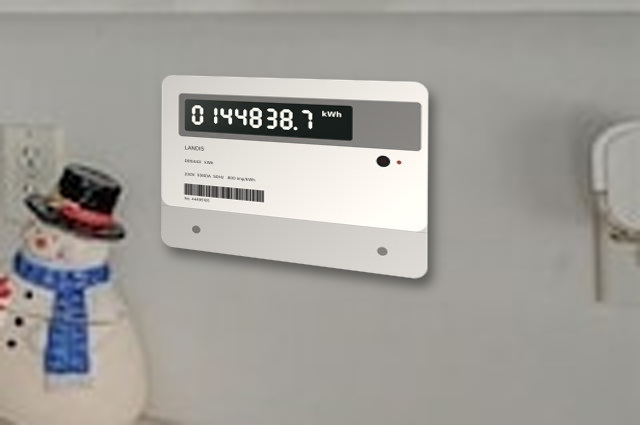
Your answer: 144838.7 kWh
